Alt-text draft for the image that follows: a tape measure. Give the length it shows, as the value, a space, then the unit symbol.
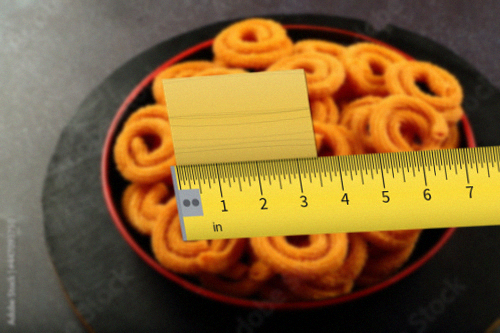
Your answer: 3.5 in
